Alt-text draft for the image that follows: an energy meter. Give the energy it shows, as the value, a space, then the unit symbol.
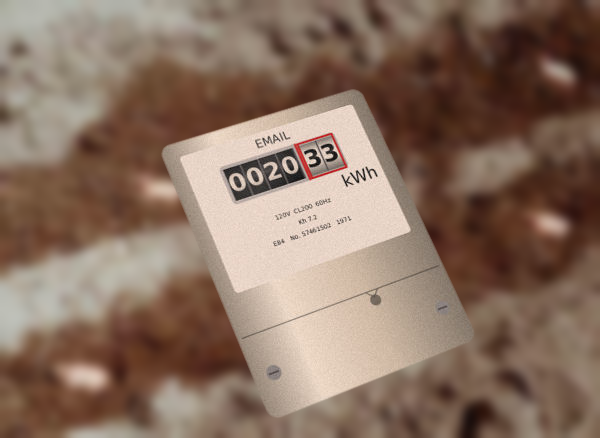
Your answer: 20.33 kWh
